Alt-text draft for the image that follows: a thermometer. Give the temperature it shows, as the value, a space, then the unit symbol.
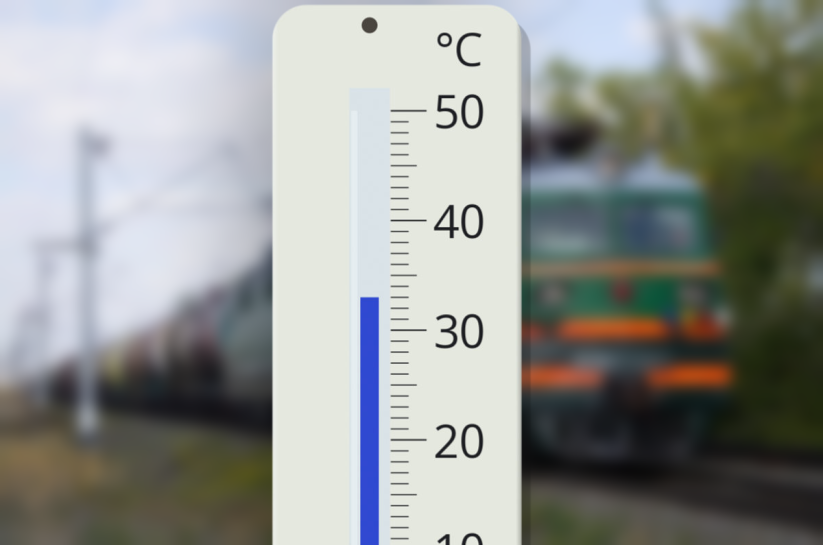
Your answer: 33 °C
